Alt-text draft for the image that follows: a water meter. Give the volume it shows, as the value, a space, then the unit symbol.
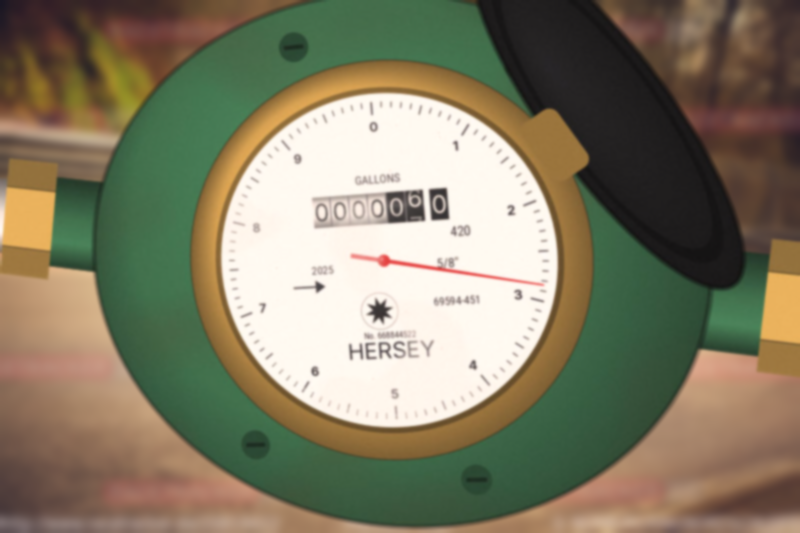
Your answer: 62.8 gal
